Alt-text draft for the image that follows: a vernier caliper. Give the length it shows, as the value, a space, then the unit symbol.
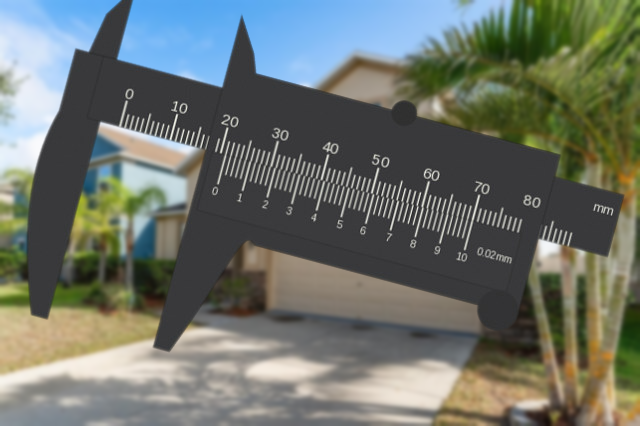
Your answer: 21.0 mm
